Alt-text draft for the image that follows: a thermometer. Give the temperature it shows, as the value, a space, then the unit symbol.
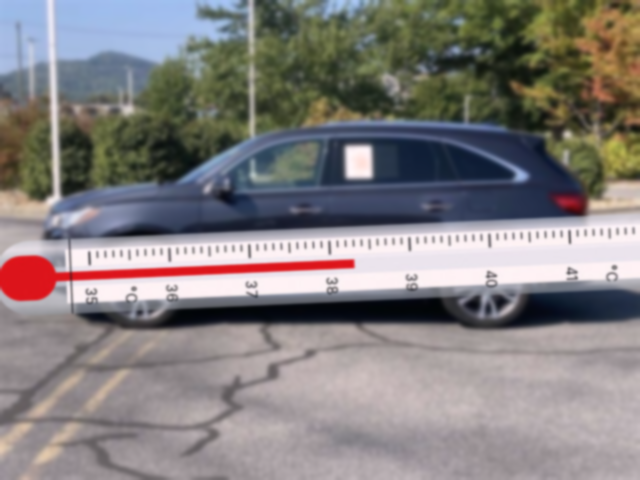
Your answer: 38.3 °C
